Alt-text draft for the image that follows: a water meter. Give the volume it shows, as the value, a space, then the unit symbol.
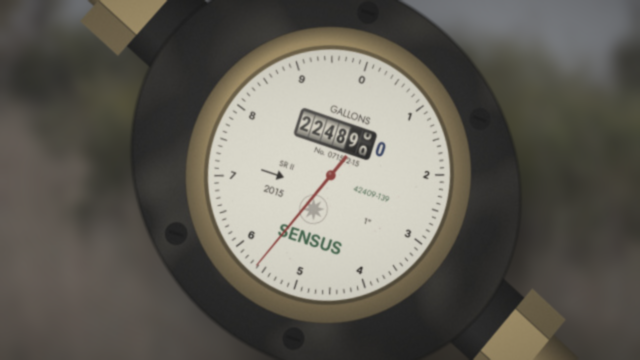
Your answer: 2248985.6 gal
